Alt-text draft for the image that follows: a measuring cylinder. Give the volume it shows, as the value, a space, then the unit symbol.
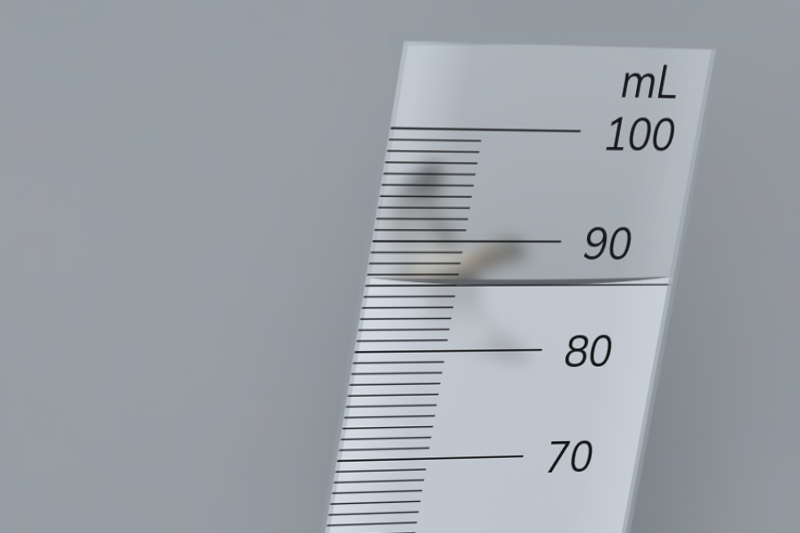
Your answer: 86 mL
